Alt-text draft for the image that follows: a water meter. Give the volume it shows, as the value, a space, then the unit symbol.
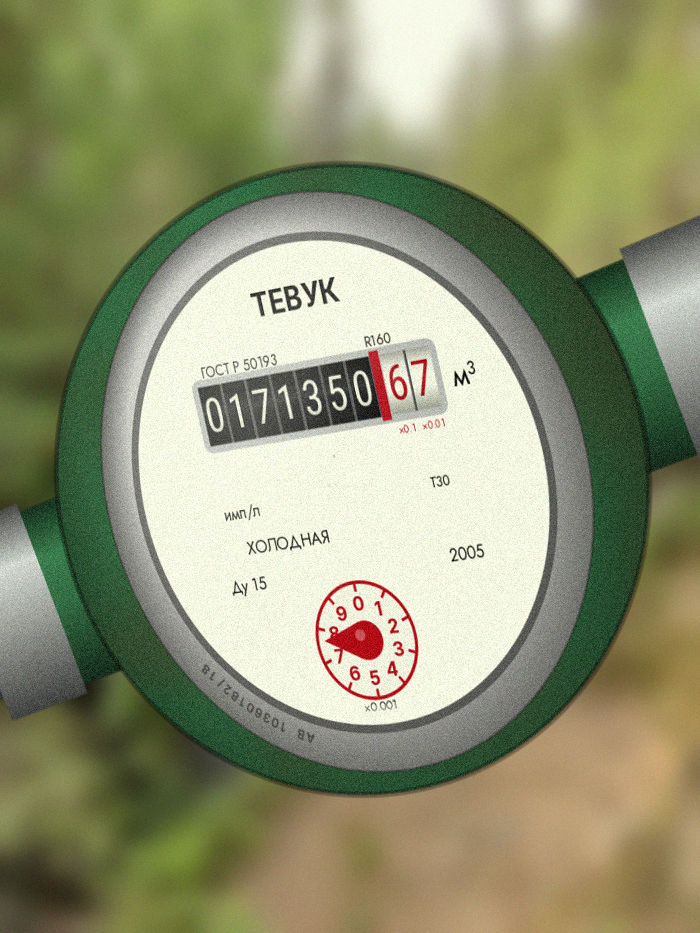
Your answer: 171350.677 m³
